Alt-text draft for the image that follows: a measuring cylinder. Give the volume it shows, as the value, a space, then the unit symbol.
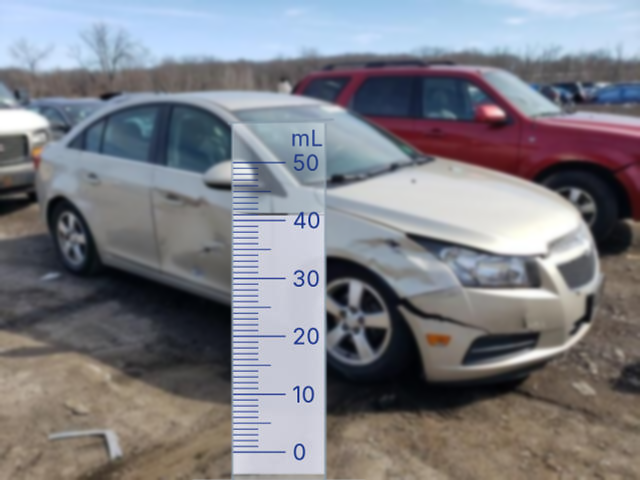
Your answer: 41 mL
